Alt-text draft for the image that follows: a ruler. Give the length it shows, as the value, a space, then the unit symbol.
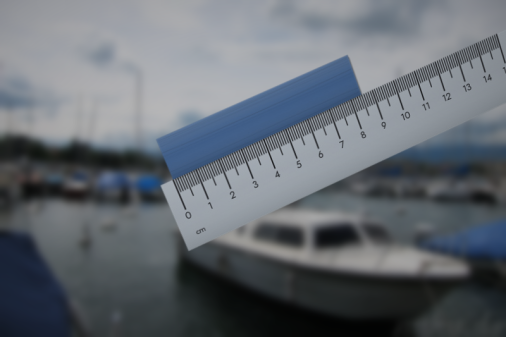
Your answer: 8.5 cm
